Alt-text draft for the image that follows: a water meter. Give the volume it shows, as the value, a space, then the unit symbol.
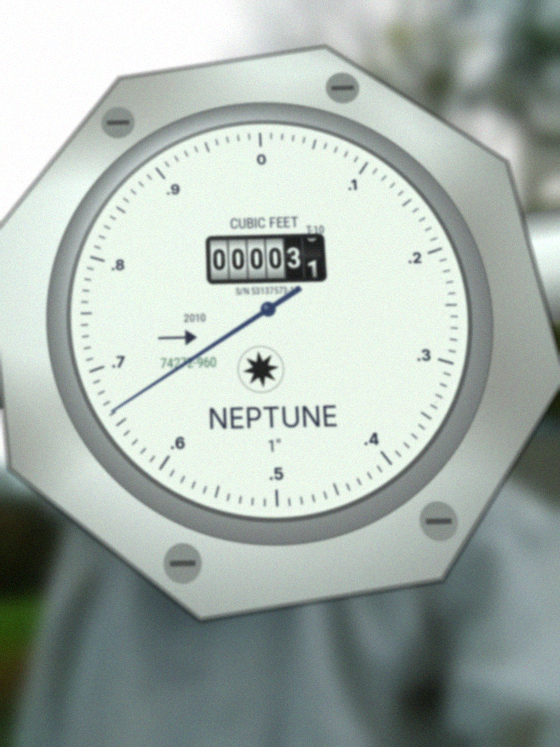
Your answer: 30.66 ft³
